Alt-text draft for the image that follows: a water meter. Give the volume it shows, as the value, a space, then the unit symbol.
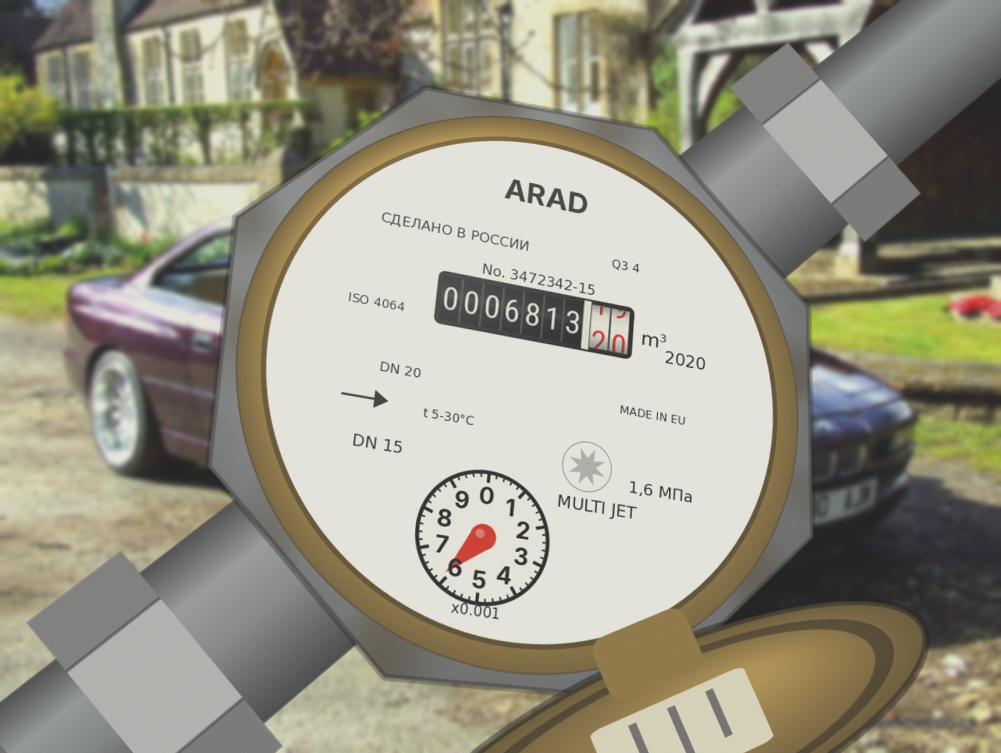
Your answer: 6813.196 m³
